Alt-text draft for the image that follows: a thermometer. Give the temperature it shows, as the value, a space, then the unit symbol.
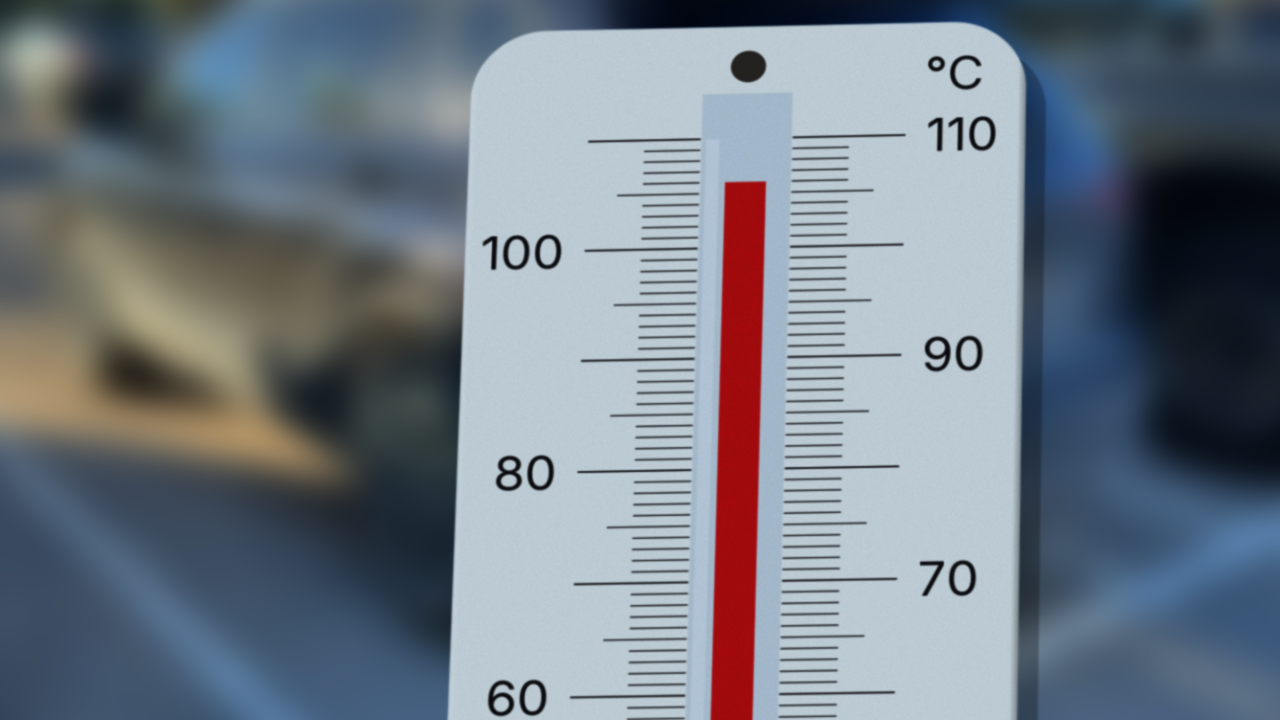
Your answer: 106 °C
